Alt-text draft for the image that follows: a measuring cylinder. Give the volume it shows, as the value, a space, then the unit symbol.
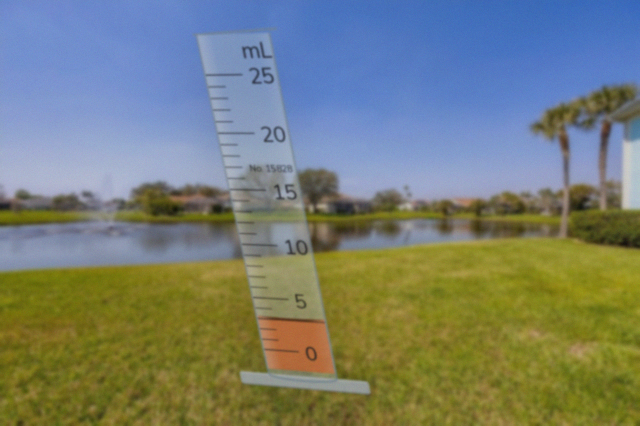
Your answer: 3 mL
